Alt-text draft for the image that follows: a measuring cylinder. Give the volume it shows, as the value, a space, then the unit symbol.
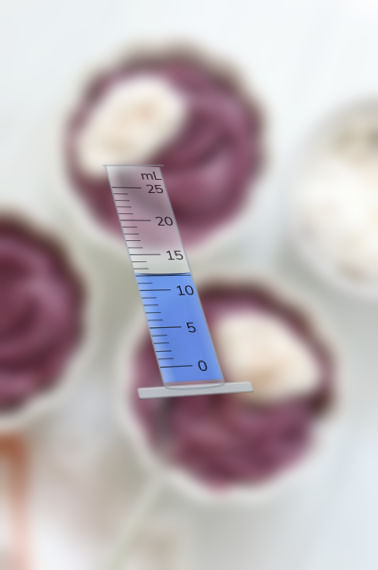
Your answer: 12 mL
